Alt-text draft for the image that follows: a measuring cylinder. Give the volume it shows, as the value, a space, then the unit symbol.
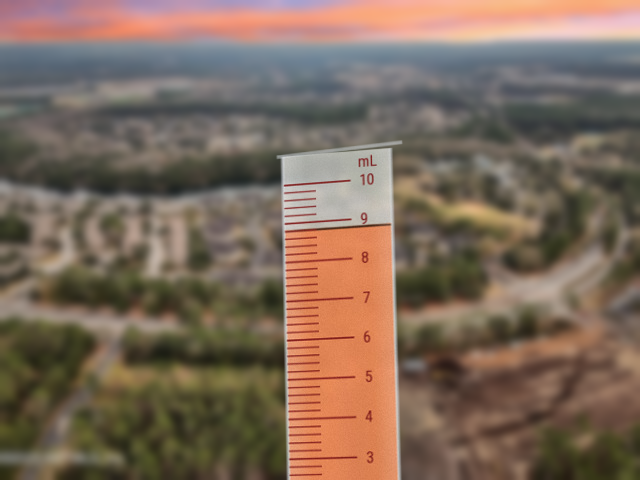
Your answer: 8.8 mL
